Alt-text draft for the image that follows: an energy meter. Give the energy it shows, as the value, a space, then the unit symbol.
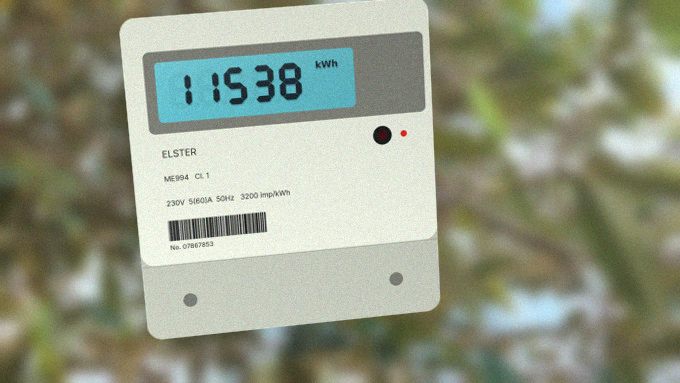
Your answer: 11538 kWh
